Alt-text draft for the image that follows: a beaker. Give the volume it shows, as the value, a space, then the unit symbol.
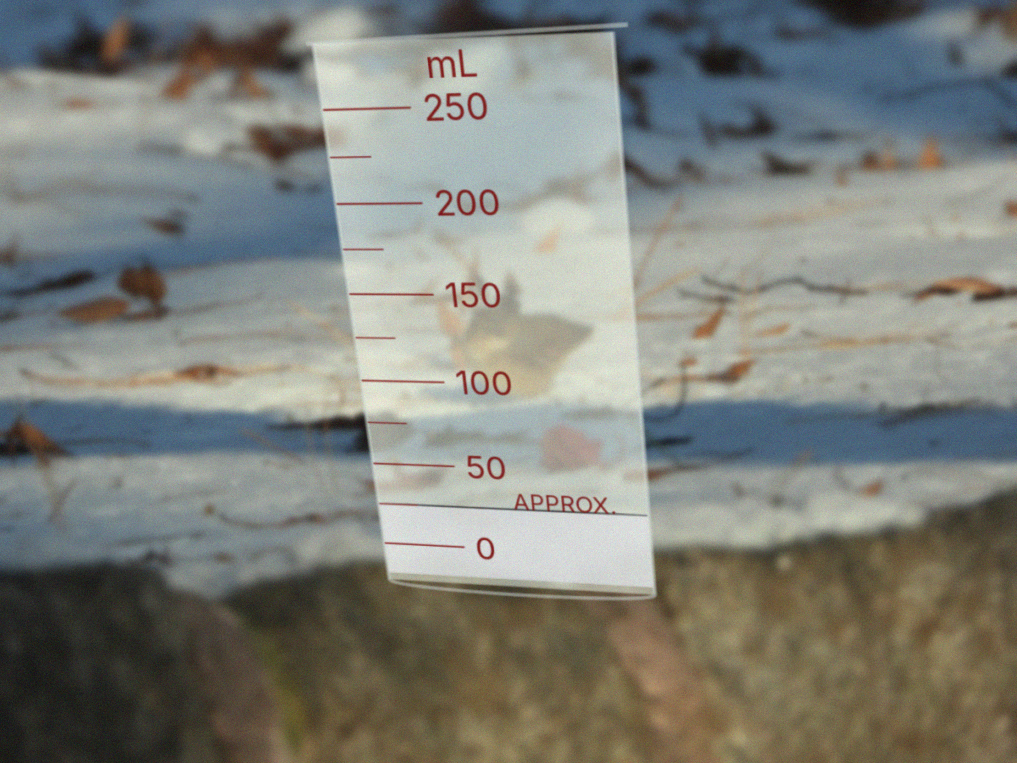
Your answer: 25 mL
